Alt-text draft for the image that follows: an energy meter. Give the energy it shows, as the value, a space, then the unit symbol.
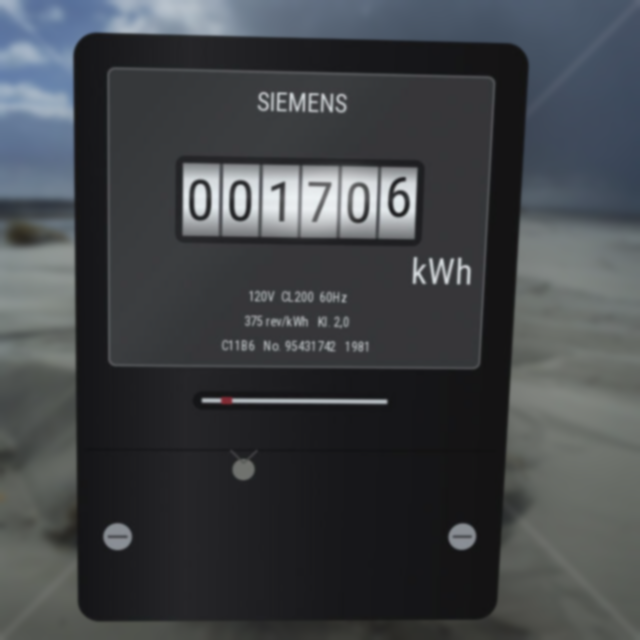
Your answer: 1706 kWh
